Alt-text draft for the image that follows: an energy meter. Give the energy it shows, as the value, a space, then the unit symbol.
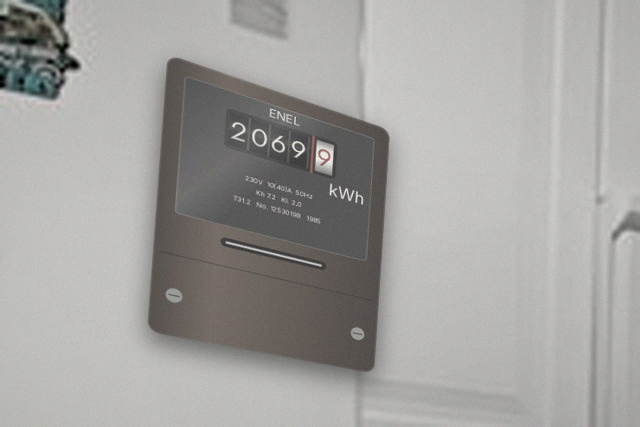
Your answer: 2069.9 kWh
